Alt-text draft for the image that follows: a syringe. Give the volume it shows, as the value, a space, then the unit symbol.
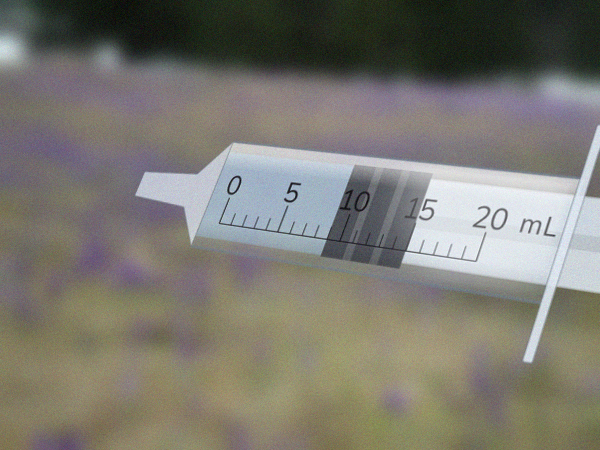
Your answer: 9 mL
